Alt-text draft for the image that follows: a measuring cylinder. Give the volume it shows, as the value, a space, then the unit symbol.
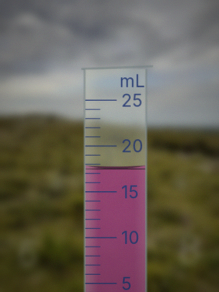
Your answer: 17.5 mL
